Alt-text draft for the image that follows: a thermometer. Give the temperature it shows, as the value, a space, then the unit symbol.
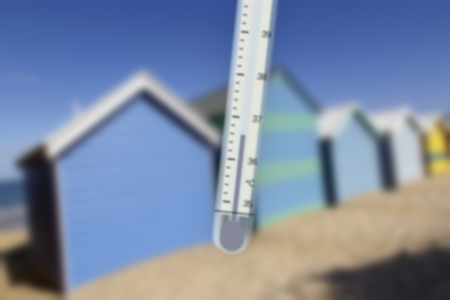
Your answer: 36.6 °C
